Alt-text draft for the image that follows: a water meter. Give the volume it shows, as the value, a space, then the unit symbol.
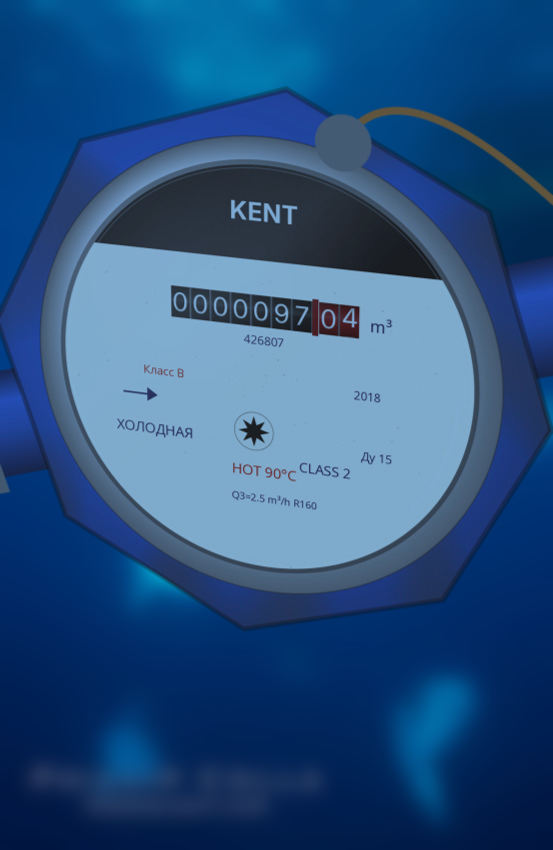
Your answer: 97.04 m³
